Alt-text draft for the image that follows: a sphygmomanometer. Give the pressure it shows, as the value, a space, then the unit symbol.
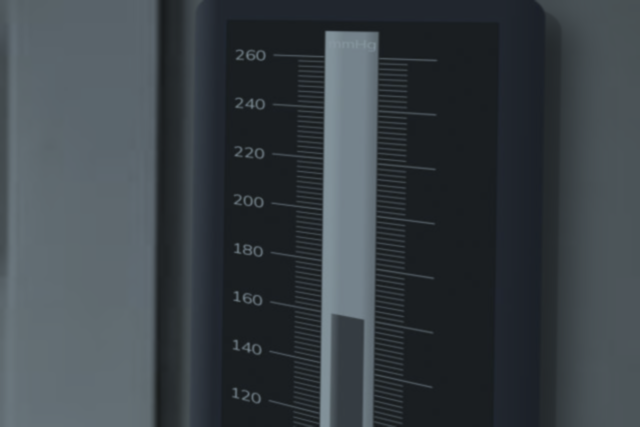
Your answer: 160 mmHg
